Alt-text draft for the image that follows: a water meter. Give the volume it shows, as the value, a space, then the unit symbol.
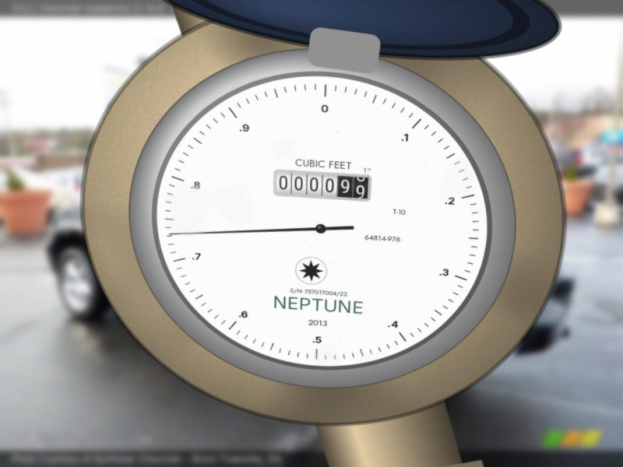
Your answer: 98.73 ft³
